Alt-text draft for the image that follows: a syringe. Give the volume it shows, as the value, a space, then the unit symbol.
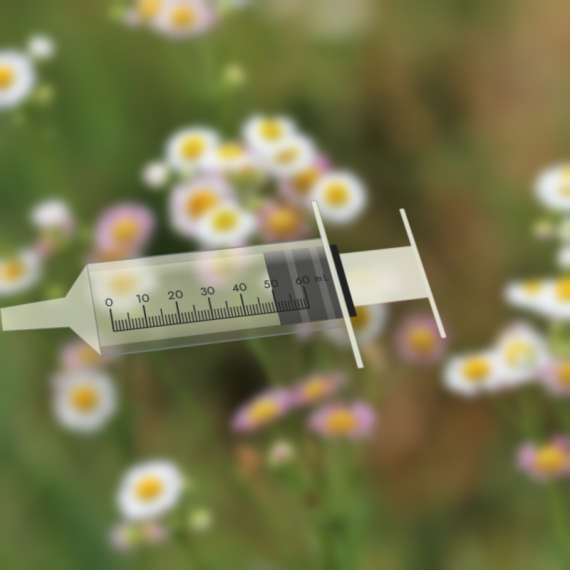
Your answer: 50 mL
